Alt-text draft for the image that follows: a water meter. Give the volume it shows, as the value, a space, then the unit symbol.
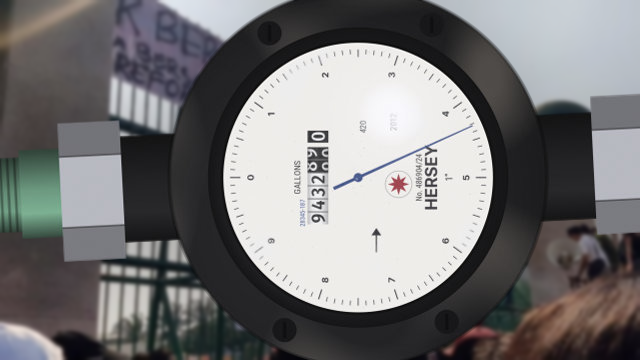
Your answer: 9432894.3 gal
